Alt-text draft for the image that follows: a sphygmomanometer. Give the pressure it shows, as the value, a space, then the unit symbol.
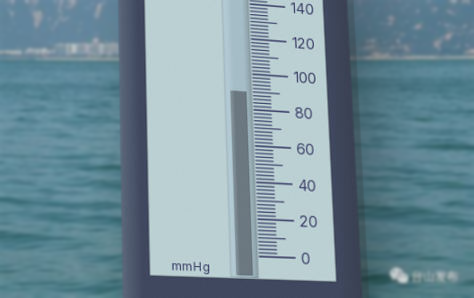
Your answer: 90 mmHg
